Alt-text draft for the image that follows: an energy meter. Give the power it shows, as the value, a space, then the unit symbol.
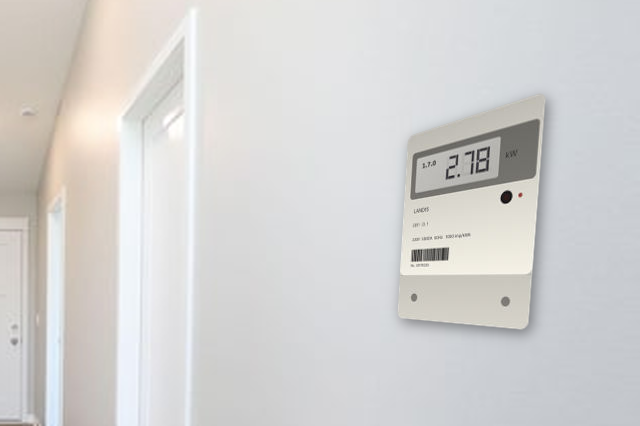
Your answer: 2.78 kW
